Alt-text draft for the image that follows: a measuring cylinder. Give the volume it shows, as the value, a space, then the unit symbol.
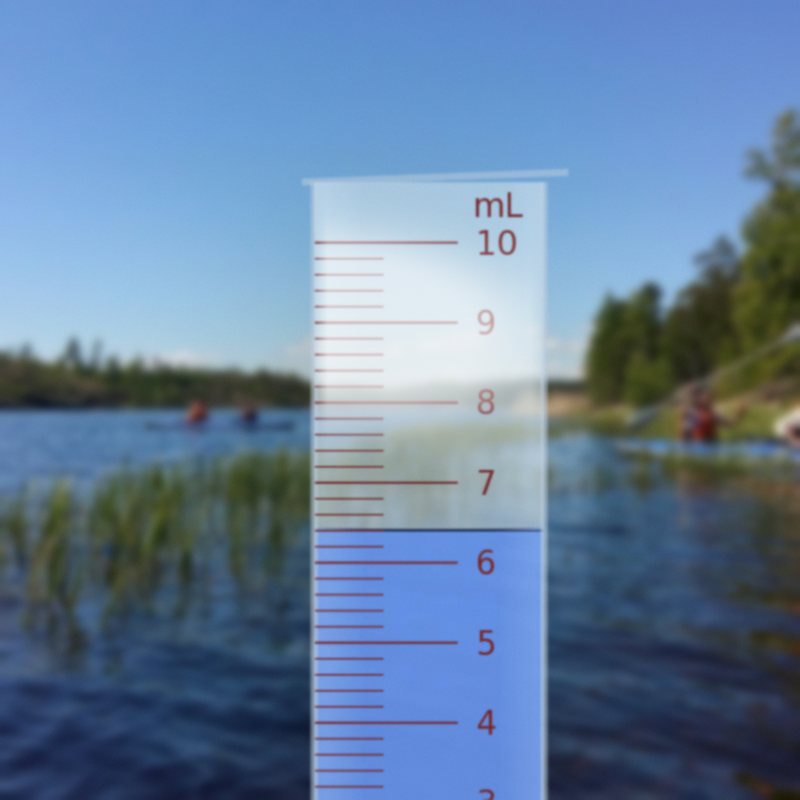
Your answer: 6.4 mL
